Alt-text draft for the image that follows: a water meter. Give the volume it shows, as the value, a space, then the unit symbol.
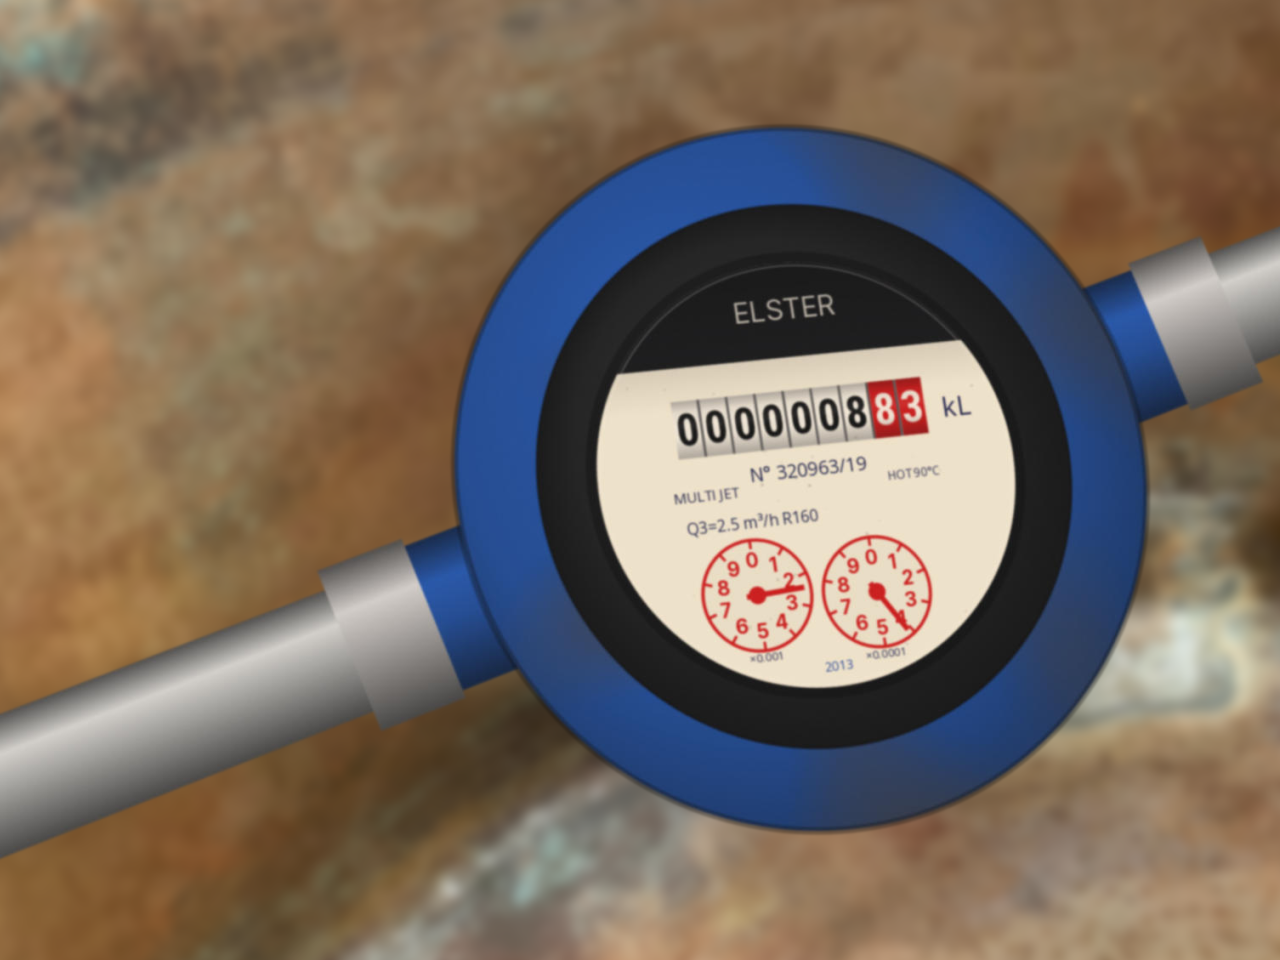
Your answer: 8.8324 kL
